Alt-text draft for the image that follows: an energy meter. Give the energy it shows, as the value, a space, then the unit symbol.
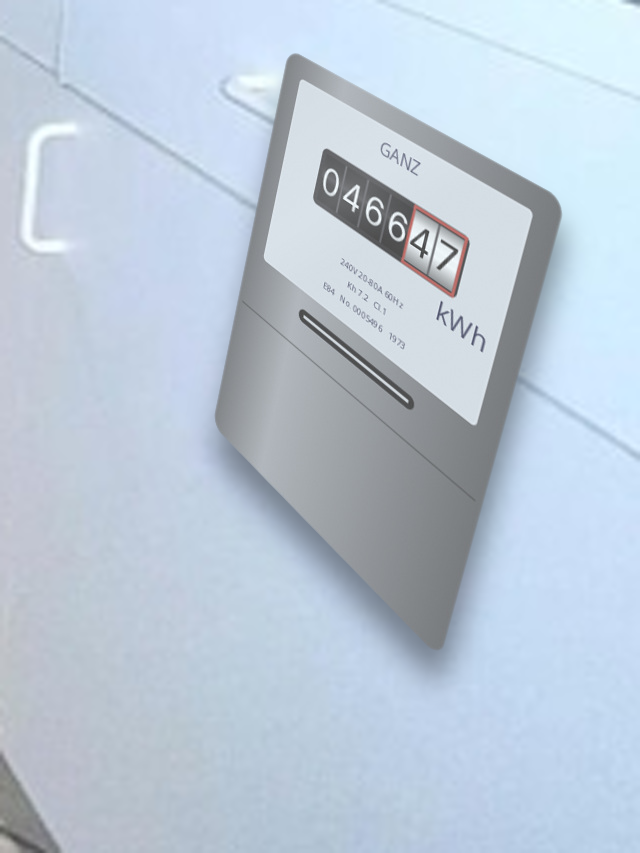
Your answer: 466.47 kWh
